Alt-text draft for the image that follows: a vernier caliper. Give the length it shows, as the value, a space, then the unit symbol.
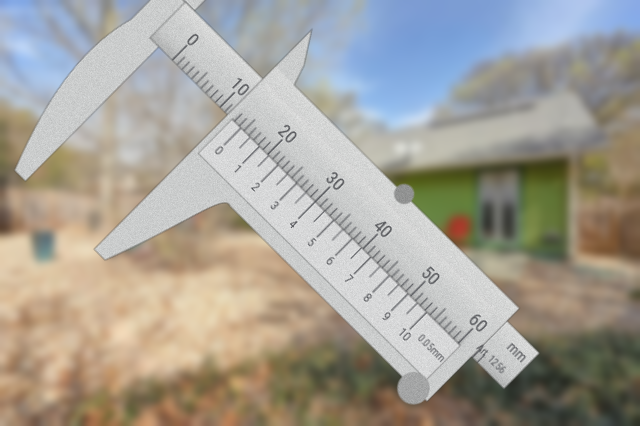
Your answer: 14.4 mm
